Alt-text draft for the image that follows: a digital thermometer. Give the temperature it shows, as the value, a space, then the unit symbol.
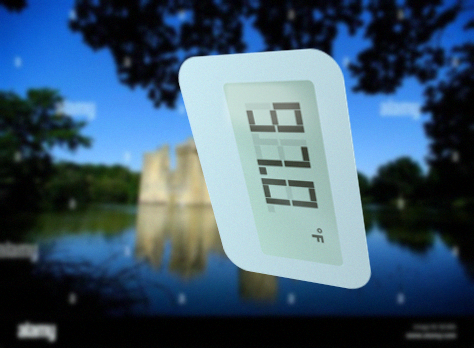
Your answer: 97.0 °F
